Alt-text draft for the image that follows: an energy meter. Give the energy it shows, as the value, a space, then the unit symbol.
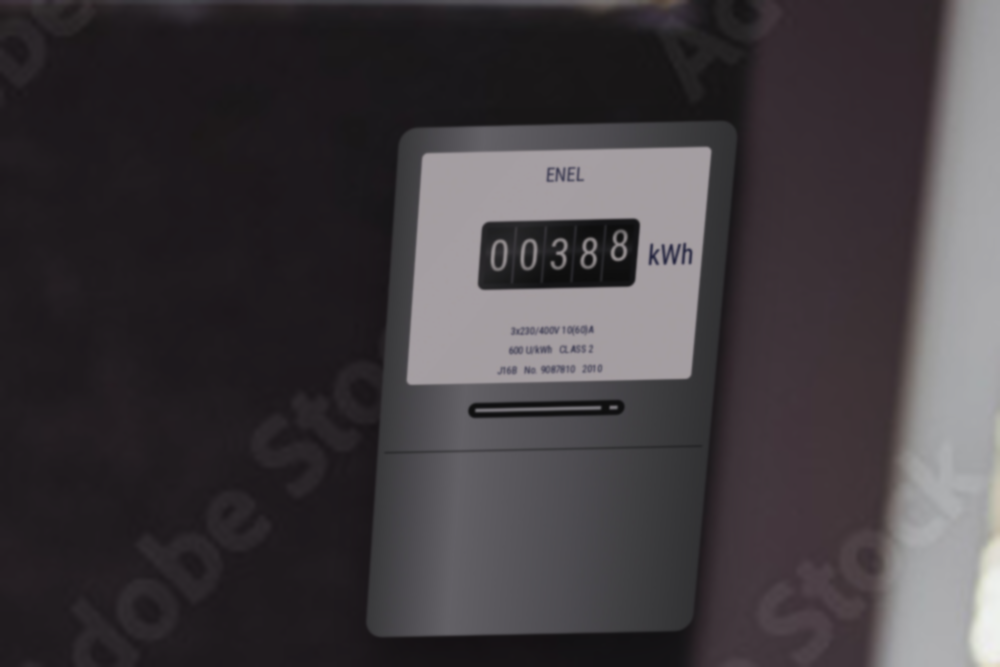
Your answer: 388 kWh
